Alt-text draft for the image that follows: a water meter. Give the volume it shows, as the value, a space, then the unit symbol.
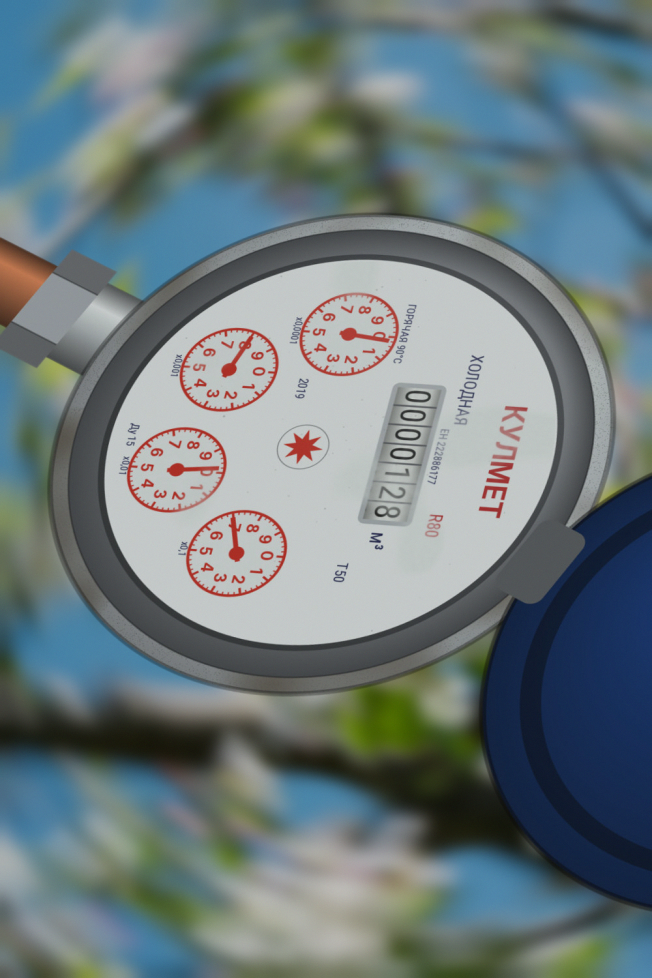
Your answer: 128.6980 m³
